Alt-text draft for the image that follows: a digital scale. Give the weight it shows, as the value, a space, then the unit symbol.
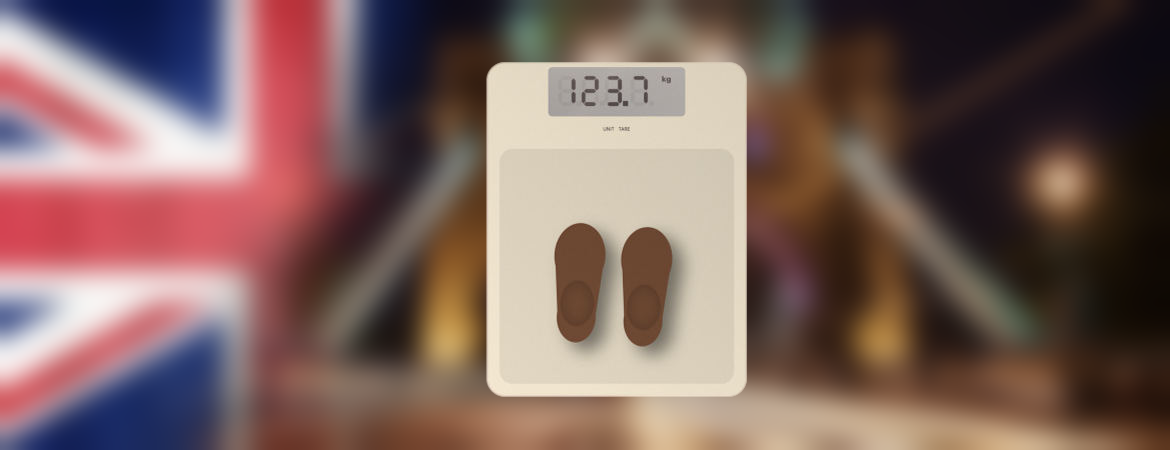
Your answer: 123.7 kg
